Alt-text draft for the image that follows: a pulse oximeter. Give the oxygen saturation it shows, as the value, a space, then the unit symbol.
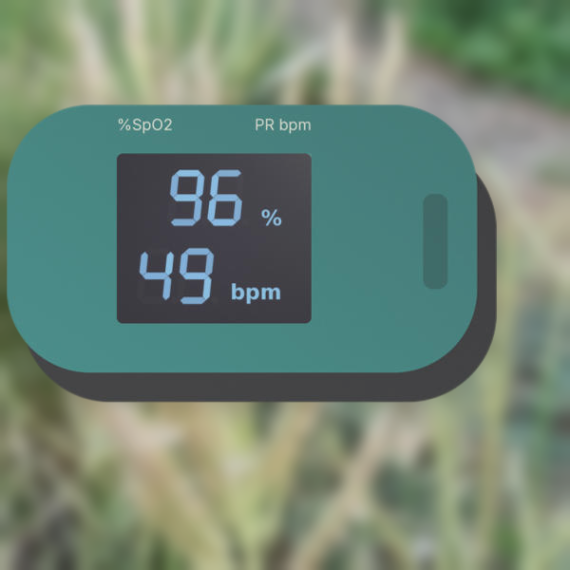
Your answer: 96 %
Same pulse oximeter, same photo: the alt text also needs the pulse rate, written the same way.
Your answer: 49 bpm
